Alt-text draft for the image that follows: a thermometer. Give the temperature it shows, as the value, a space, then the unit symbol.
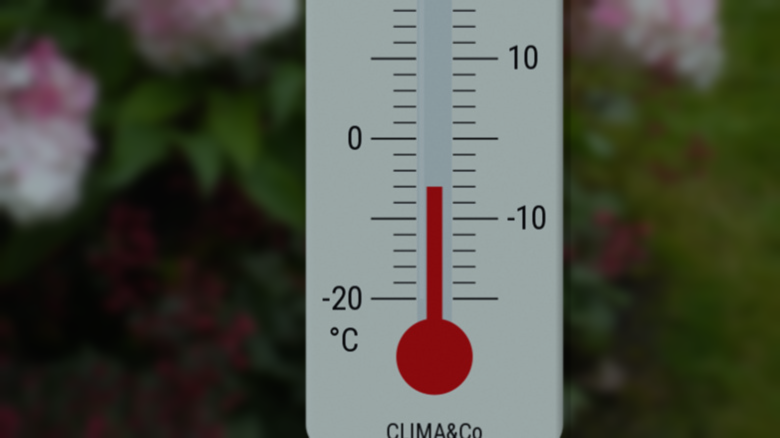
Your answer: -6 °C
